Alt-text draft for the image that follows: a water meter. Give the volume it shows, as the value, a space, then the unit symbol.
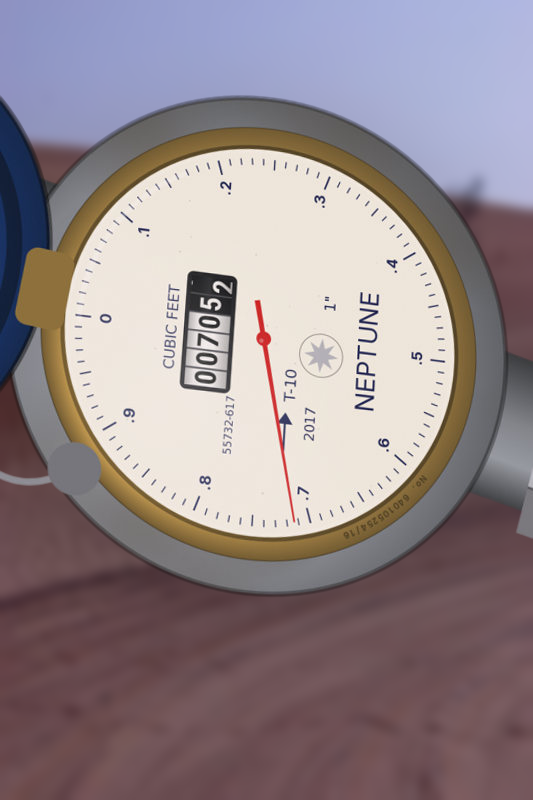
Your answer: 7051.71 ft³
